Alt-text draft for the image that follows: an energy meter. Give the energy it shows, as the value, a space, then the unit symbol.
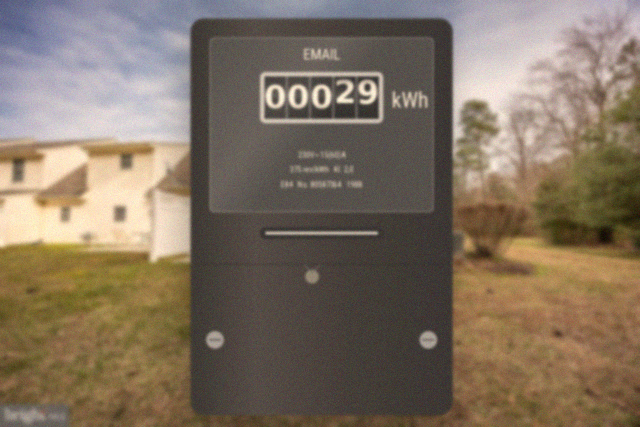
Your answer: 29 kWh
